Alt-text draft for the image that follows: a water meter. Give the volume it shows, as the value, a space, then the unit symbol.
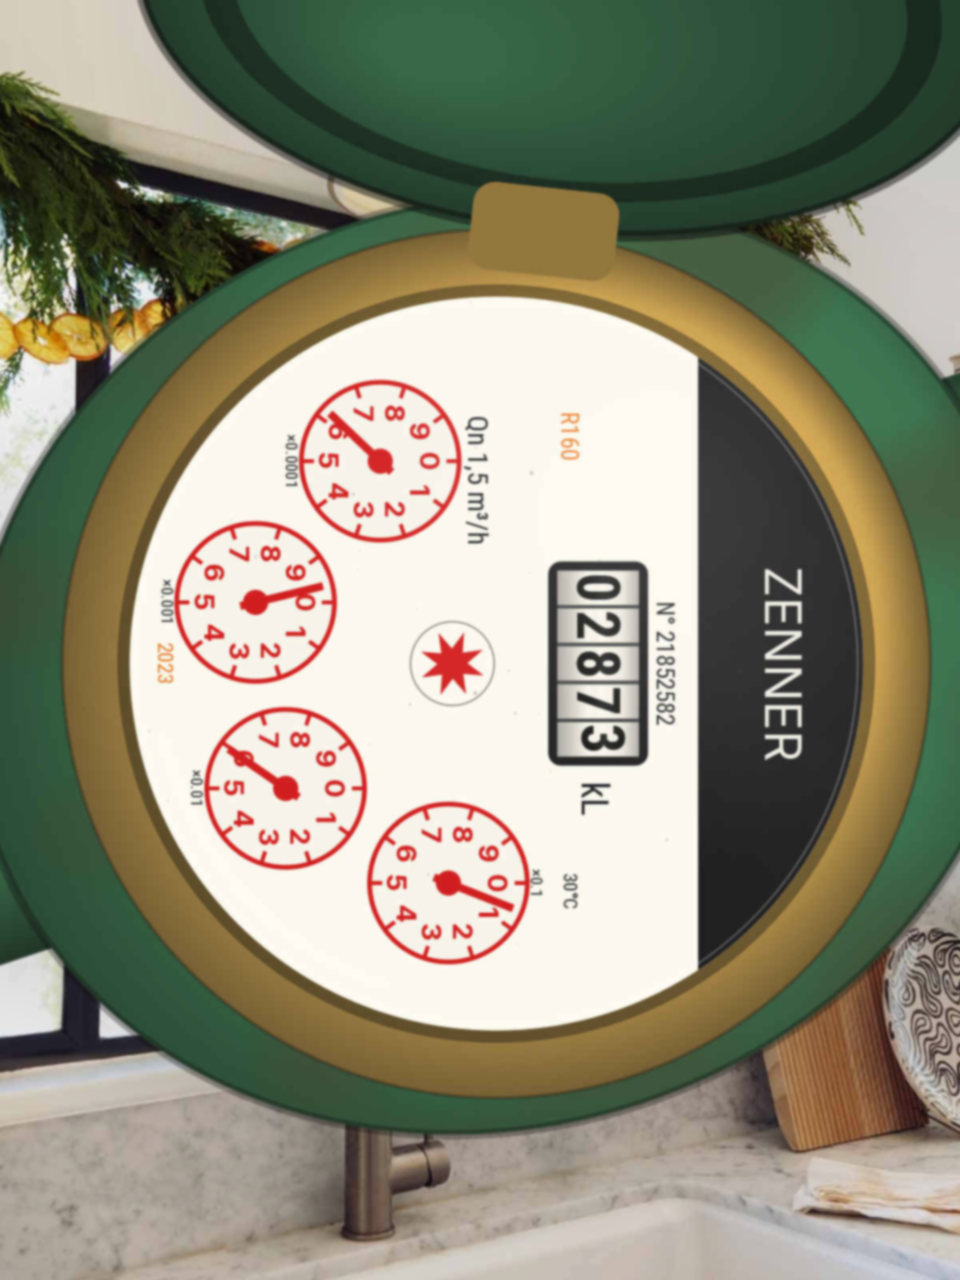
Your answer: 2873.0596 kL
